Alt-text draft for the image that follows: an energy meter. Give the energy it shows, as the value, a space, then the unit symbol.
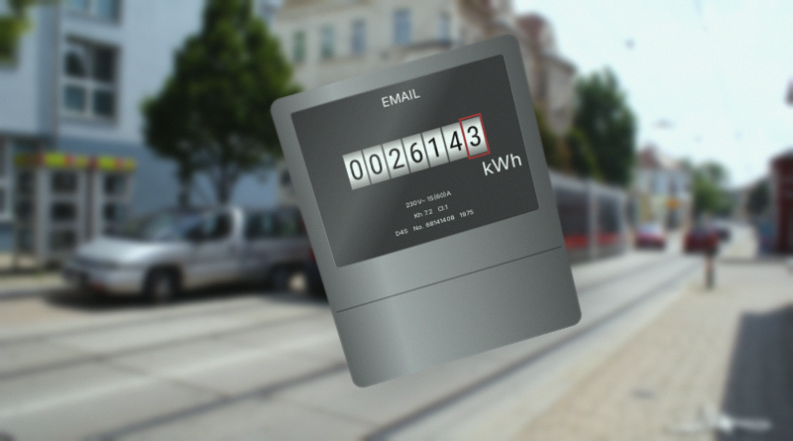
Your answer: 2614.3 kWh
